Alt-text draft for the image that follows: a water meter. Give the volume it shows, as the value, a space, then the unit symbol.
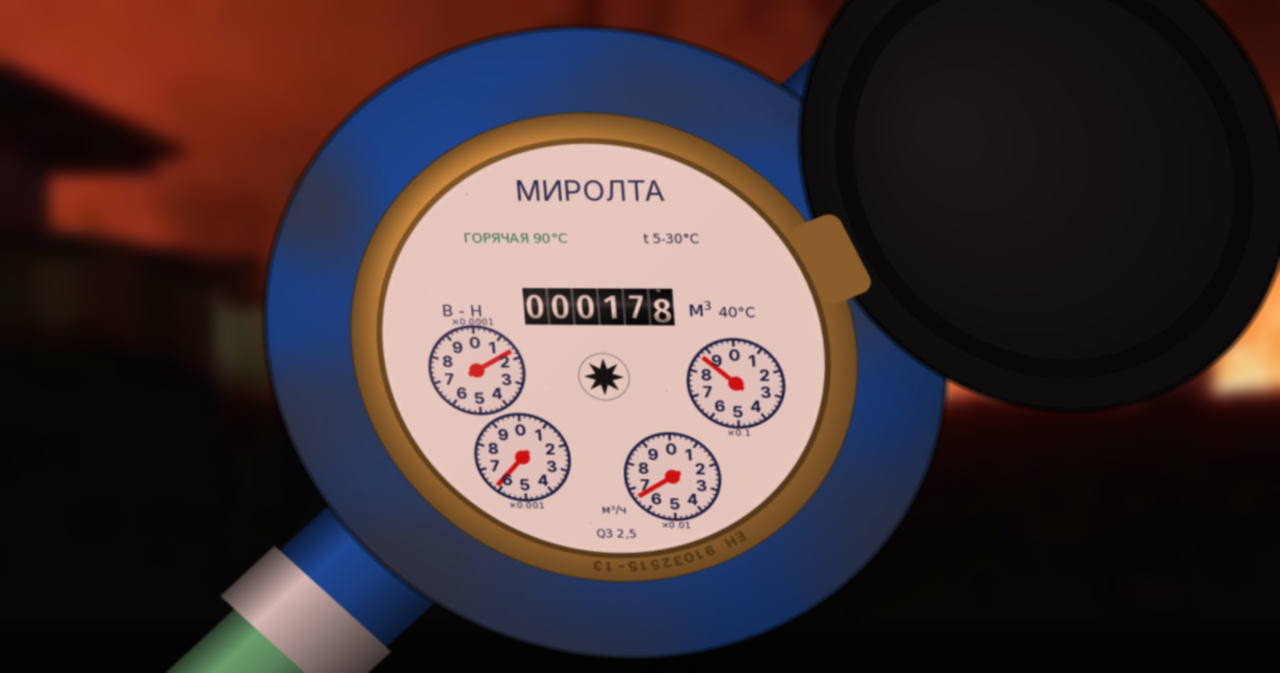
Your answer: 177.8661 m³
